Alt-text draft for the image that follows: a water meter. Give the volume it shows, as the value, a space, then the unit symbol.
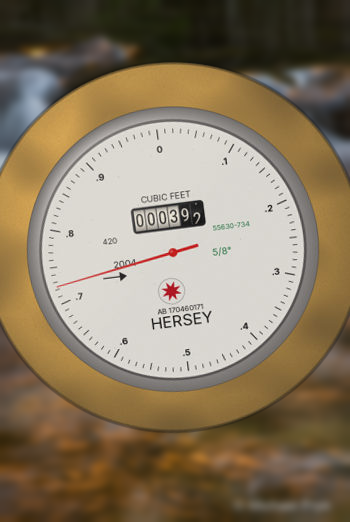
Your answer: 391.72 ft³
